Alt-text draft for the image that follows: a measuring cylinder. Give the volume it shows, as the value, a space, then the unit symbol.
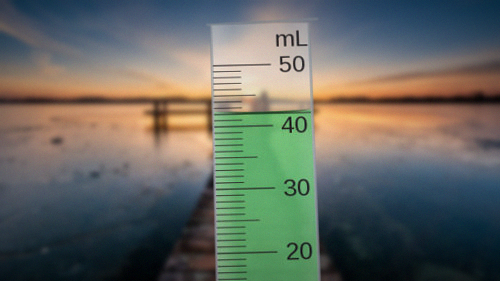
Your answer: 42 mL
